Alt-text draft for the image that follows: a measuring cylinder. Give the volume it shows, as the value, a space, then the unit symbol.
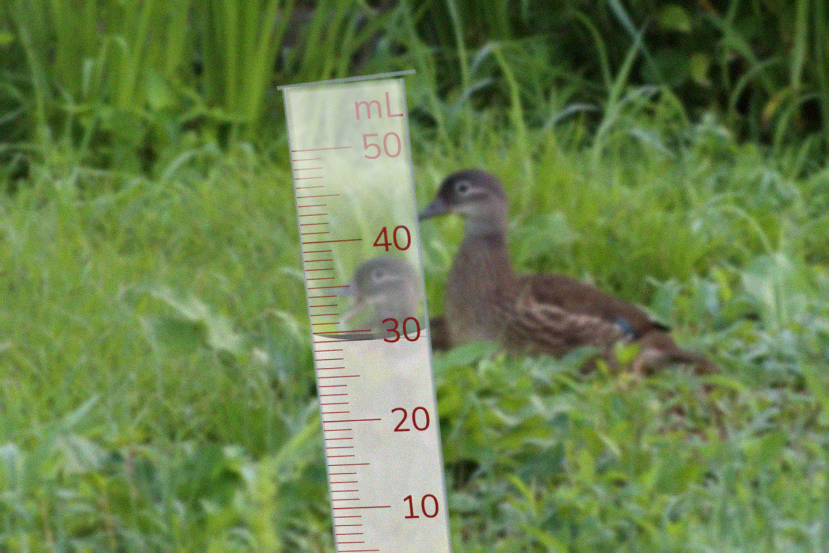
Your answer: 29 mL
